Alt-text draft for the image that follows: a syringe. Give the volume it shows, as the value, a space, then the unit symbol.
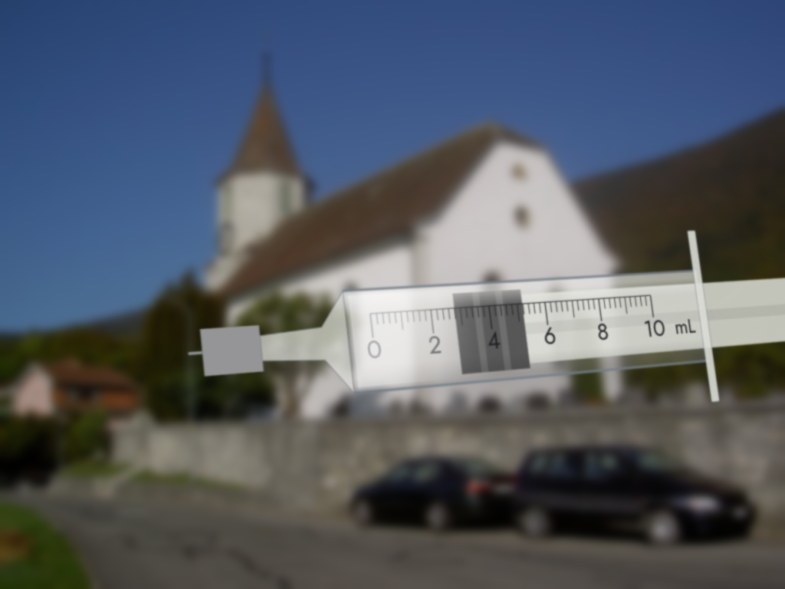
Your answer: 2.8 mL
